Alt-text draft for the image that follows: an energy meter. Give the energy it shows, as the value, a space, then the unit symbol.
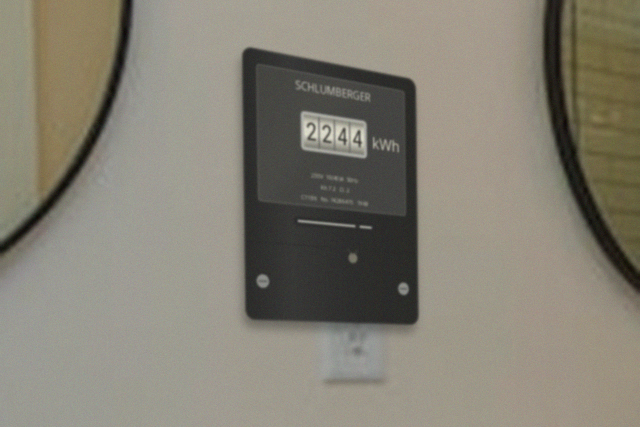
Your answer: 2244 kWh
